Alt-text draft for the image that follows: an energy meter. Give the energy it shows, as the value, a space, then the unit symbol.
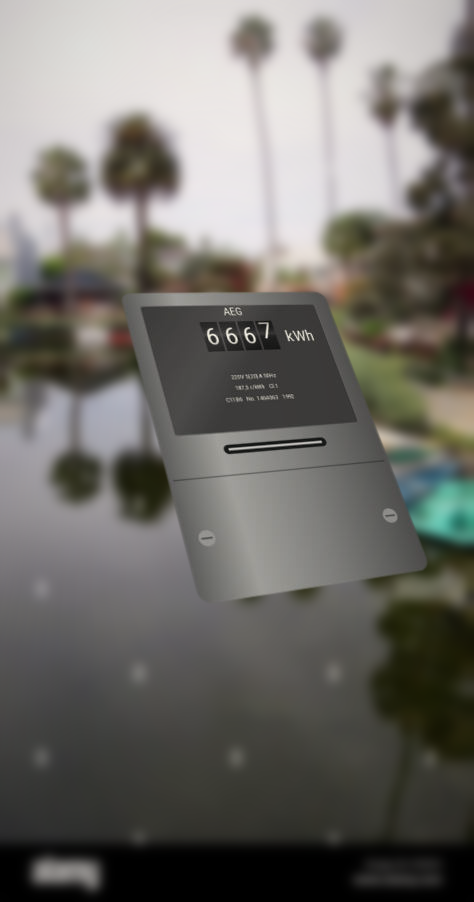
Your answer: 6667 kWh
